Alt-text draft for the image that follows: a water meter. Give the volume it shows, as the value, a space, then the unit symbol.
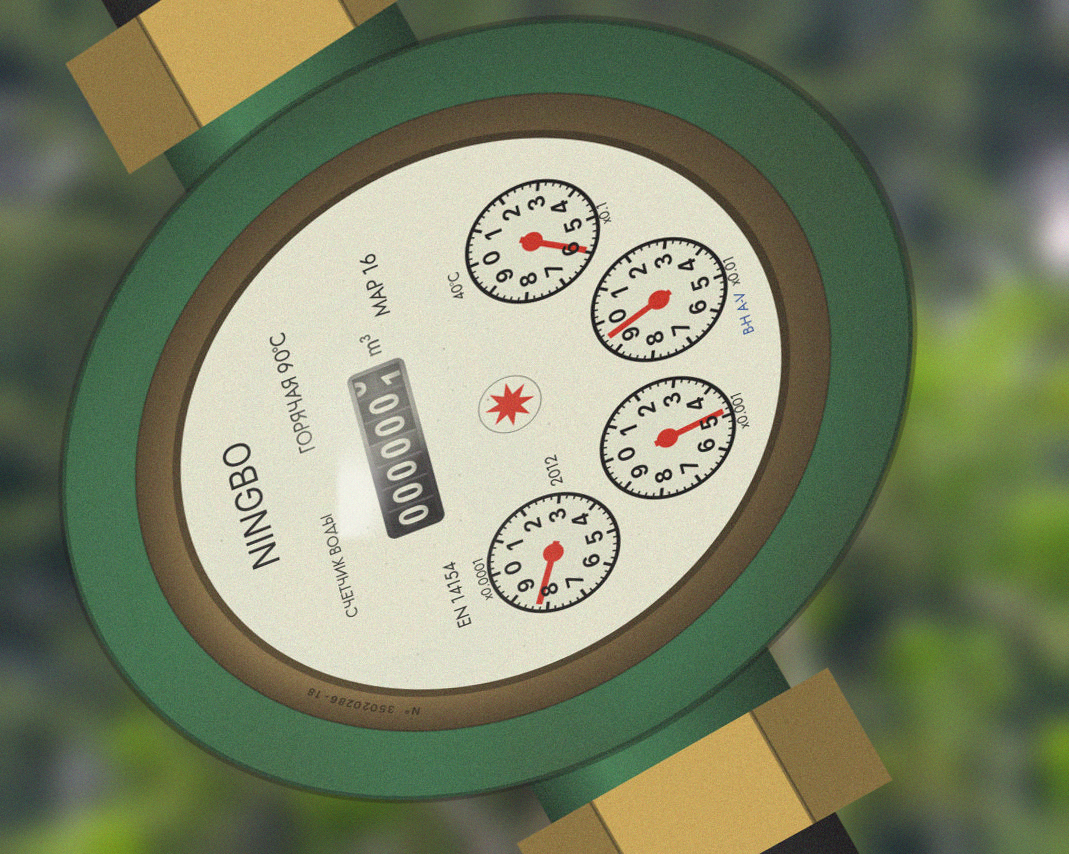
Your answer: 0.5948 m³
